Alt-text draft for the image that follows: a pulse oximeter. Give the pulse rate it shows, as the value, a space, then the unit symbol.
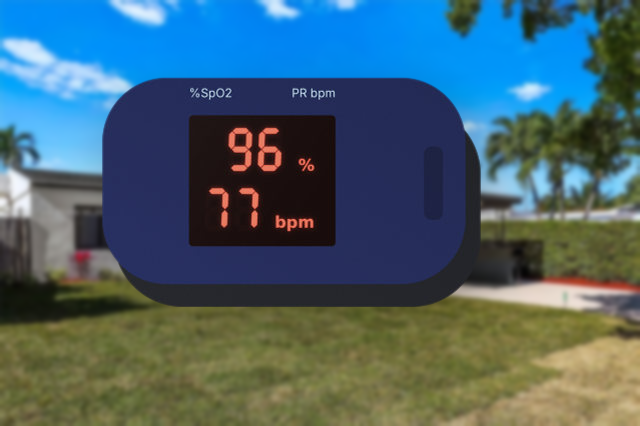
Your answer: 77 bpm
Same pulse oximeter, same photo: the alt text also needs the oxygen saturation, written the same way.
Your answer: 96 %
